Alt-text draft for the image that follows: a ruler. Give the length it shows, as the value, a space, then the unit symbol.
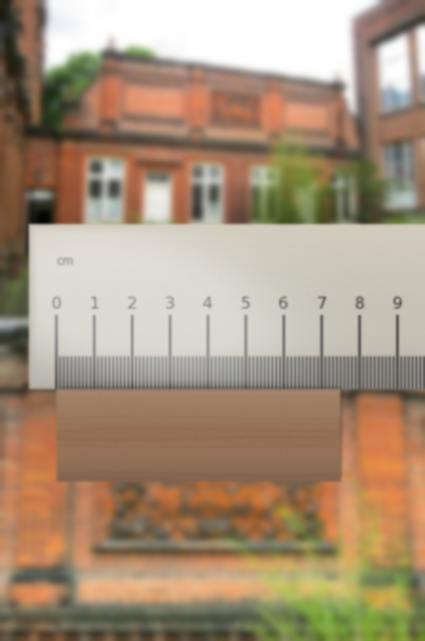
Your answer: 7.5 cm
